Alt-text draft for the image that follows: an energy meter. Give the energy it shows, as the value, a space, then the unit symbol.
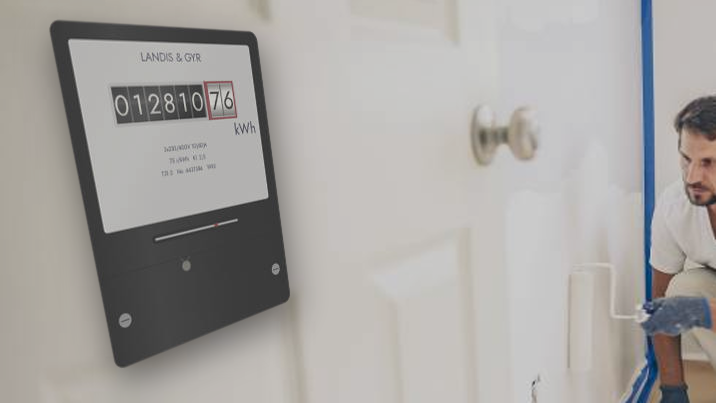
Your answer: 12810.76 kWh
